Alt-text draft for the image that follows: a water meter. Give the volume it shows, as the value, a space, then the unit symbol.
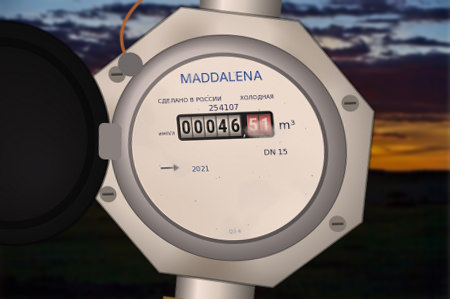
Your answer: 46.51 m³
